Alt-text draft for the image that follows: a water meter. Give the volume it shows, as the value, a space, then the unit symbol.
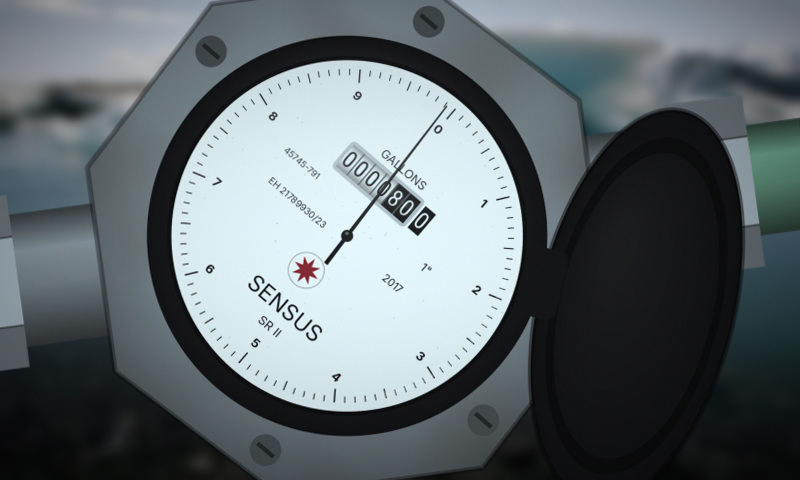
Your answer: 799.9 gal
